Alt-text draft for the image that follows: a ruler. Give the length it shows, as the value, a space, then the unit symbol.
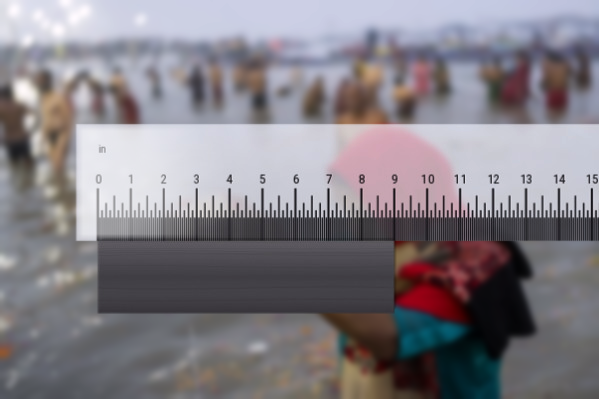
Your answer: 9 in
